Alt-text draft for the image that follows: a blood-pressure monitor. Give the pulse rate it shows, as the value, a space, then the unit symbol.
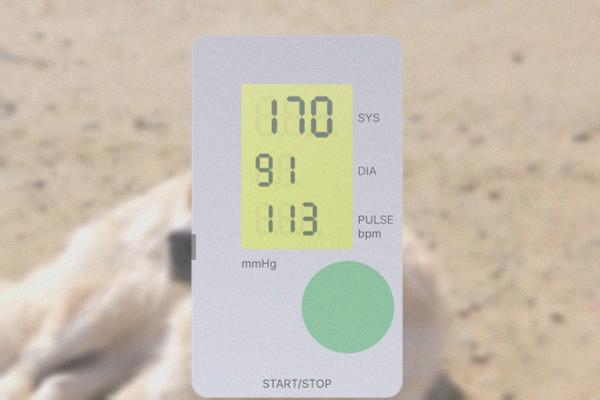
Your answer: 113 bpm
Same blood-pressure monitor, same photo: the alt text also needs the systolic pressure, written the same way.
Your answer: 170 mmHg
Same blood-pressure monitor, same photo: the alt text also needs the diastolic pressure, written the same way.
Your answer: 91 mmHg
